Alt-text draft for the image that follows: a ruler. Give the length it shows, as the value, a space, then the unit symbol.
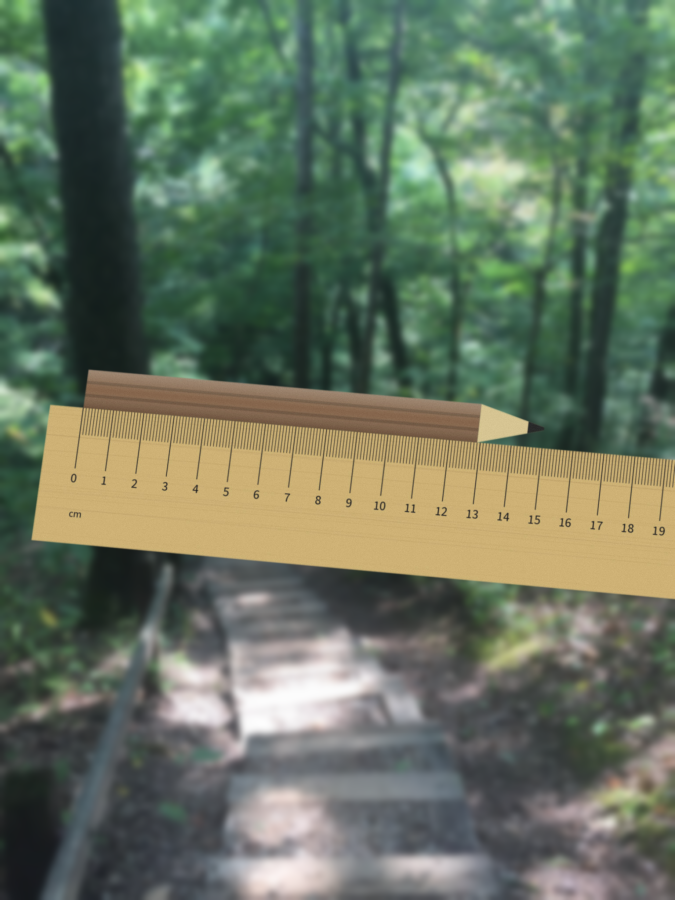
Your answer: 15 cm
